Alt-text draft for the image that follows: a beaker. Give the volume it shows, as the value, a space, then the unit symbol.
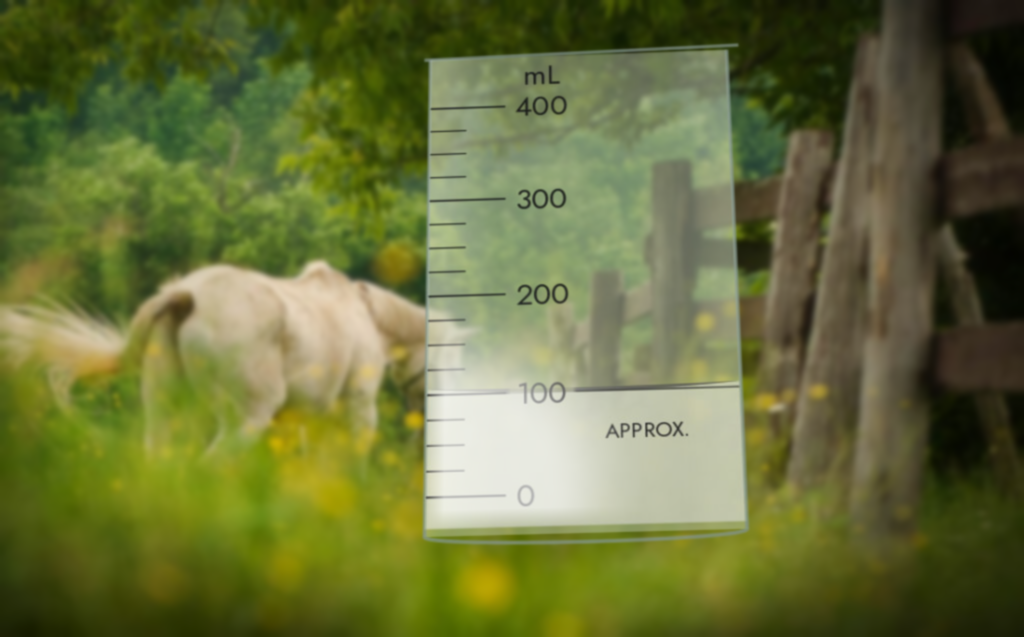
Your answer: 100 mL
